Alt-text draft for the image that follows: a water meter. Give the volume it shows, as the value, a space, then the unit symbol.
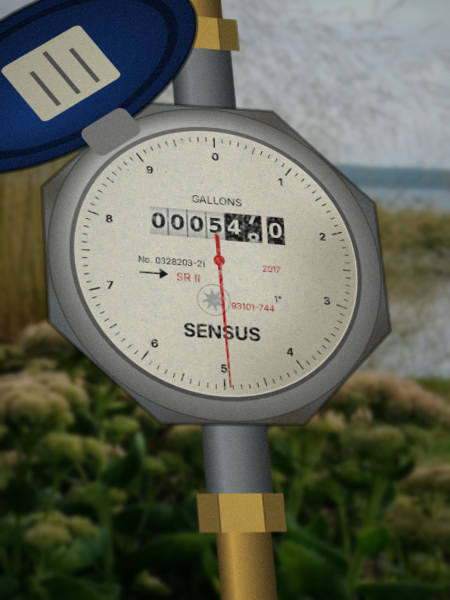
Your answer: 5474.9 gal
